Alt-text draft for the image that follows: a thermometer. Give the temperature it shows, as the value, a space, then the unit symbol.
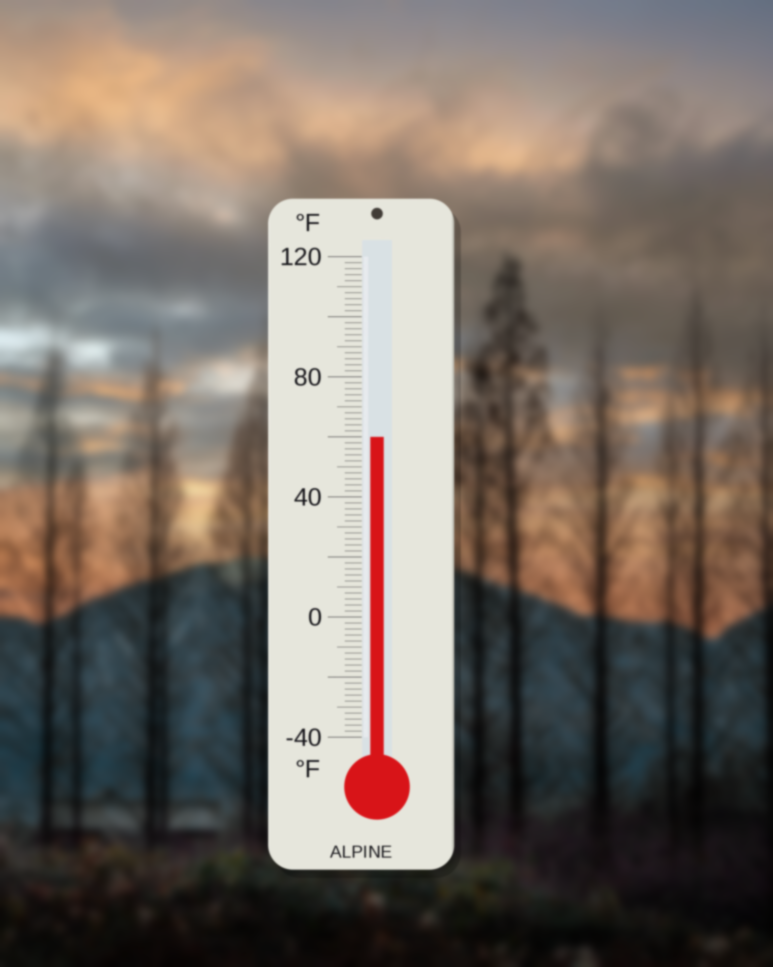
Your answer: 60 °F
